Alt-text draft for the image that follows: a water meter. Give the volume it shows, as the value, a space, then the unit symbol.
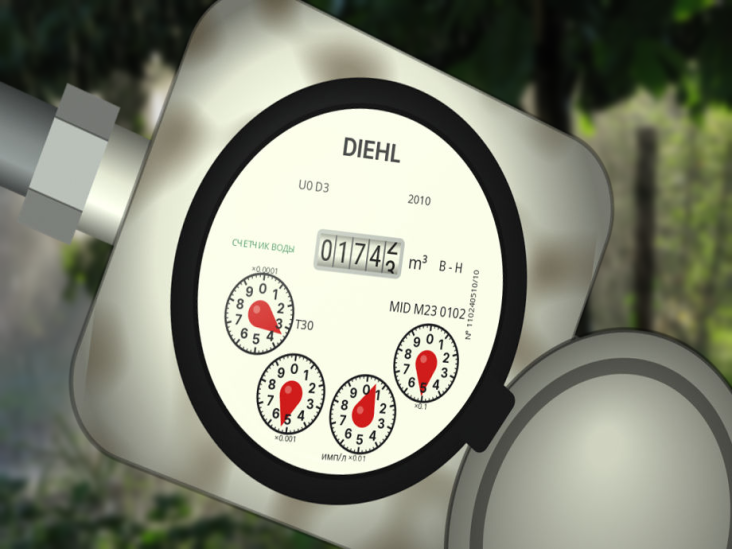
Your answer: 1742.5053 m³
